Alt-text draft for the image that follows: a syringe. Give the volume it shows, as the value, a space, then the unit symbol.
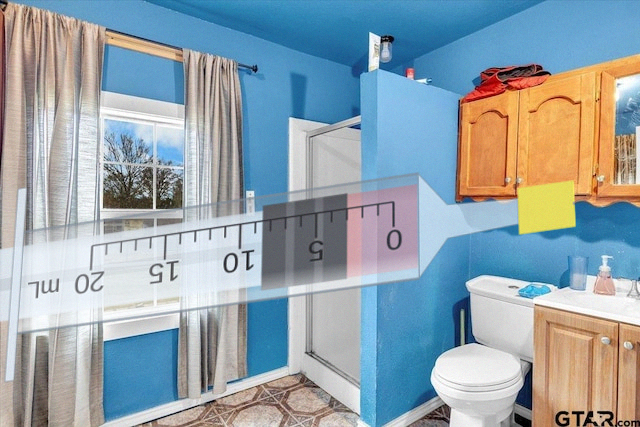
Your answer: 3 mL
